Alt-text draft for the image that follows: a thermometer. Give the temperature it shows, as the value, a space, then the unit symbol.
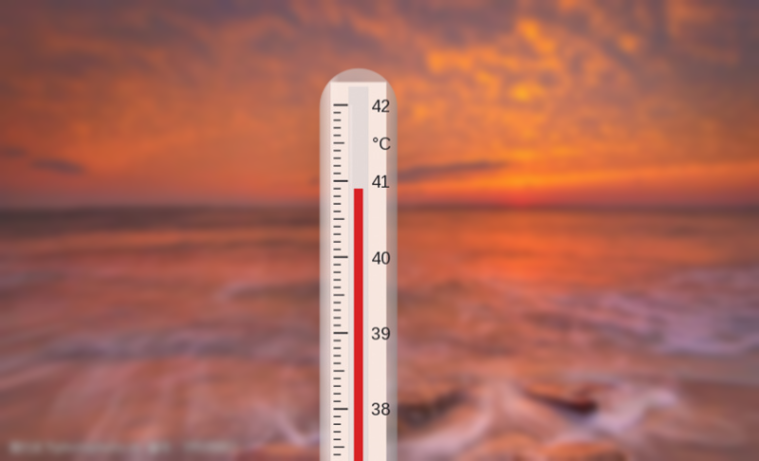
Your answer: 40.9 °C
